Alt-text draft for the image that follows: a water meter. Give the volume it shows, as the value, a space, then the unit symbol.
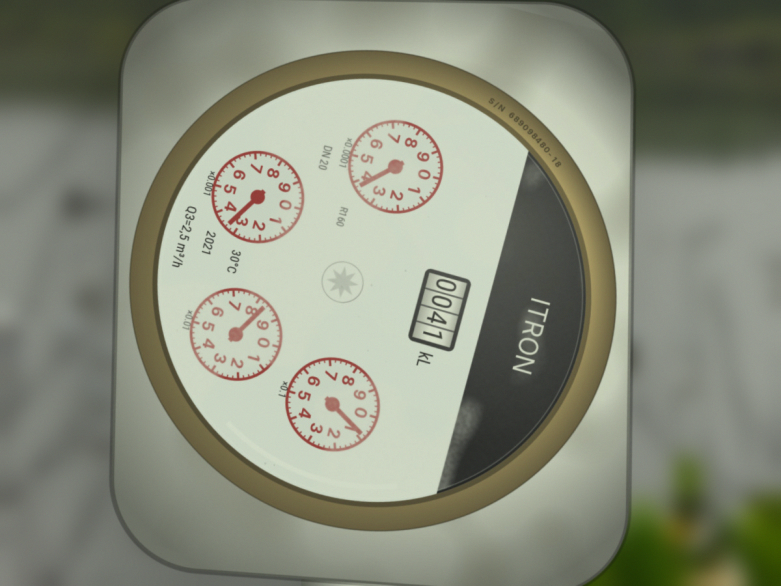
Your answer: 41.0833 kL
